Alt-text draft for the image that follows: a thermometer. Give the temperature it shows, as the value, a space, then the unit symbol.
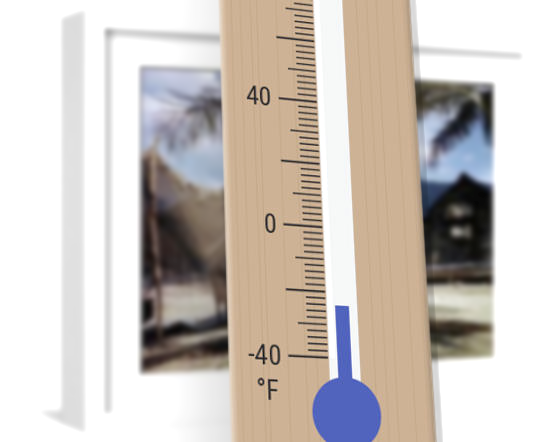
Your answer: -24 °F
